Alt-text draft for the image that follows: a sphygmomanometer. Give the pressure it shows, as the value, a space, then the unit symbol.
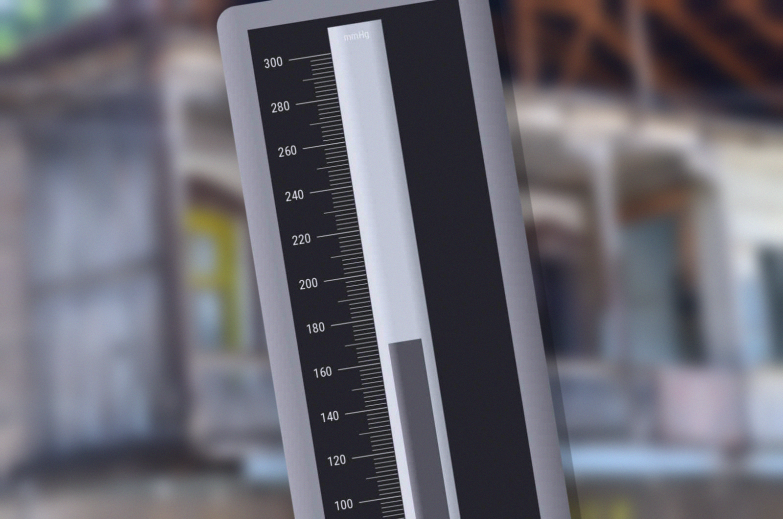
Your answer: 168 mmHg
